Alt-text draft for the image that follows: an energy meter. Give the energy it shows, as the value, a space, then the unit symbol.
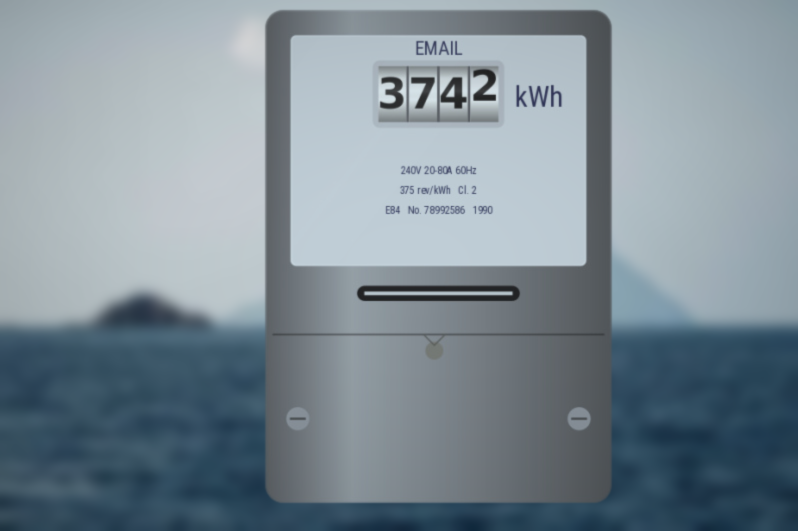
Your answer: 3742 kWh
